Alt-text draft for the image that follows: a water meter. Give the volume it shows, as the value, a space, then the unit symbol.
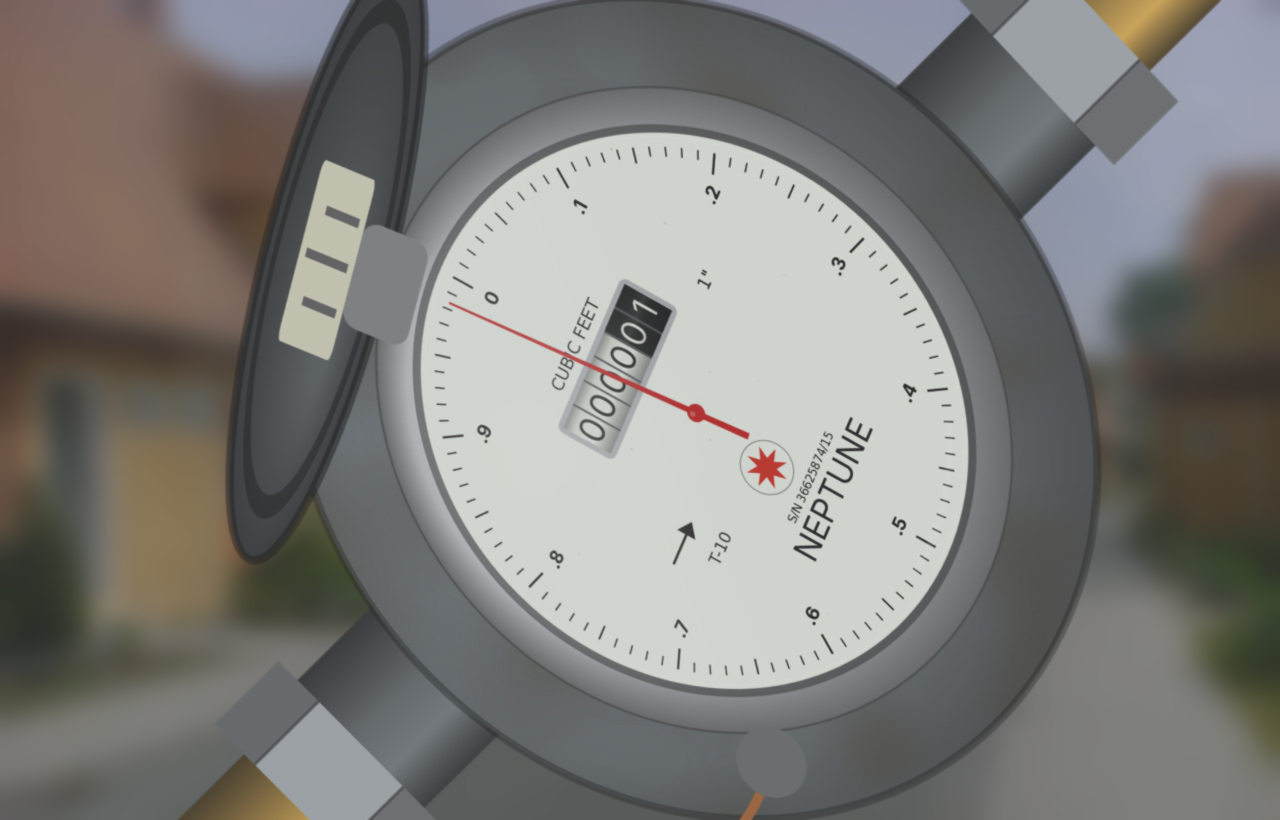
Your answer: 0.98 ft³
